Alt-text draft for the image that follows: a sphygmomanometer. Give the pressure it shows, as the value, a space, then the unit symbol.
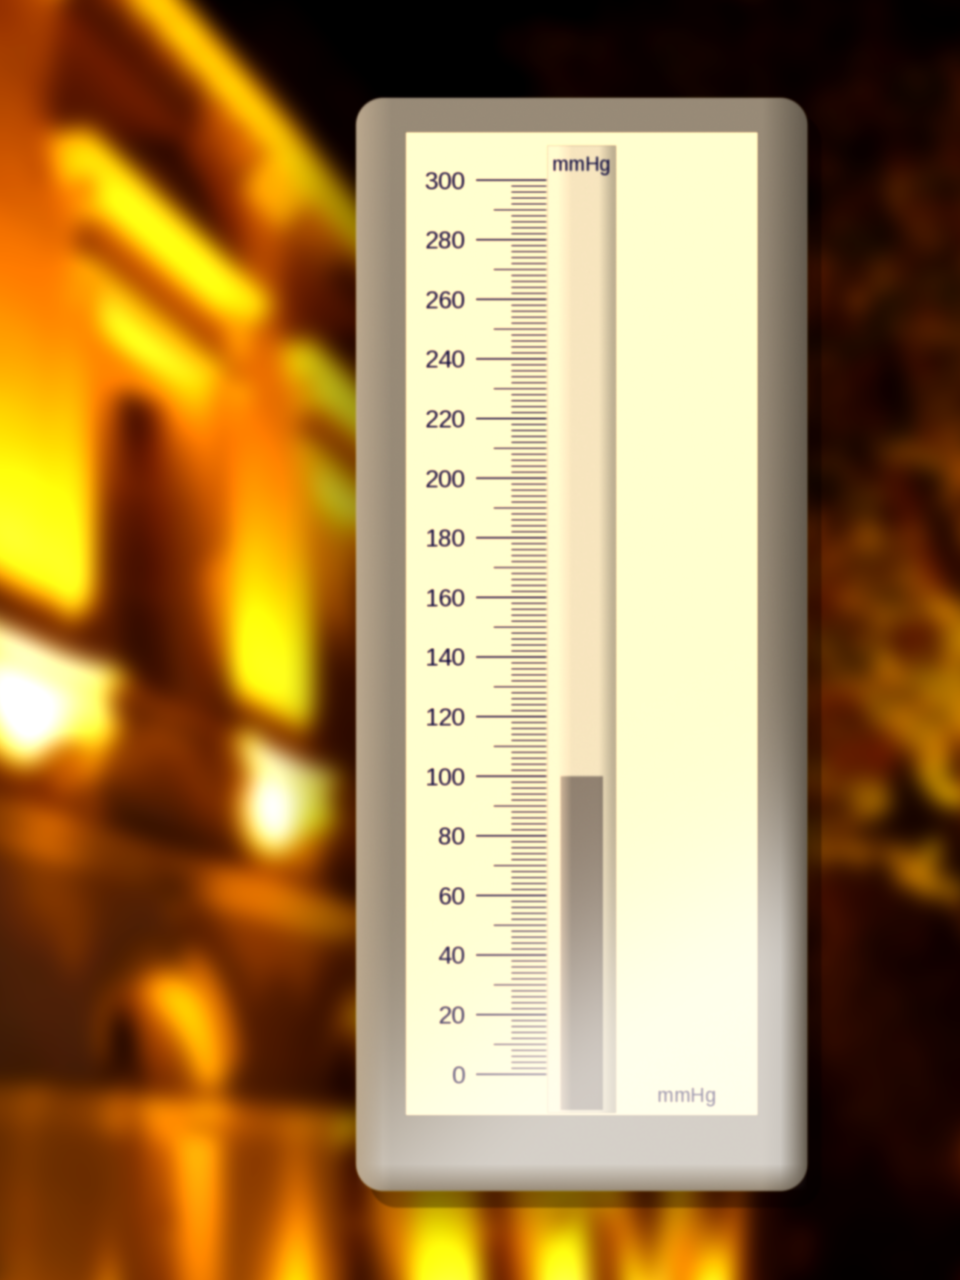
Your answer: 100 mmHg
